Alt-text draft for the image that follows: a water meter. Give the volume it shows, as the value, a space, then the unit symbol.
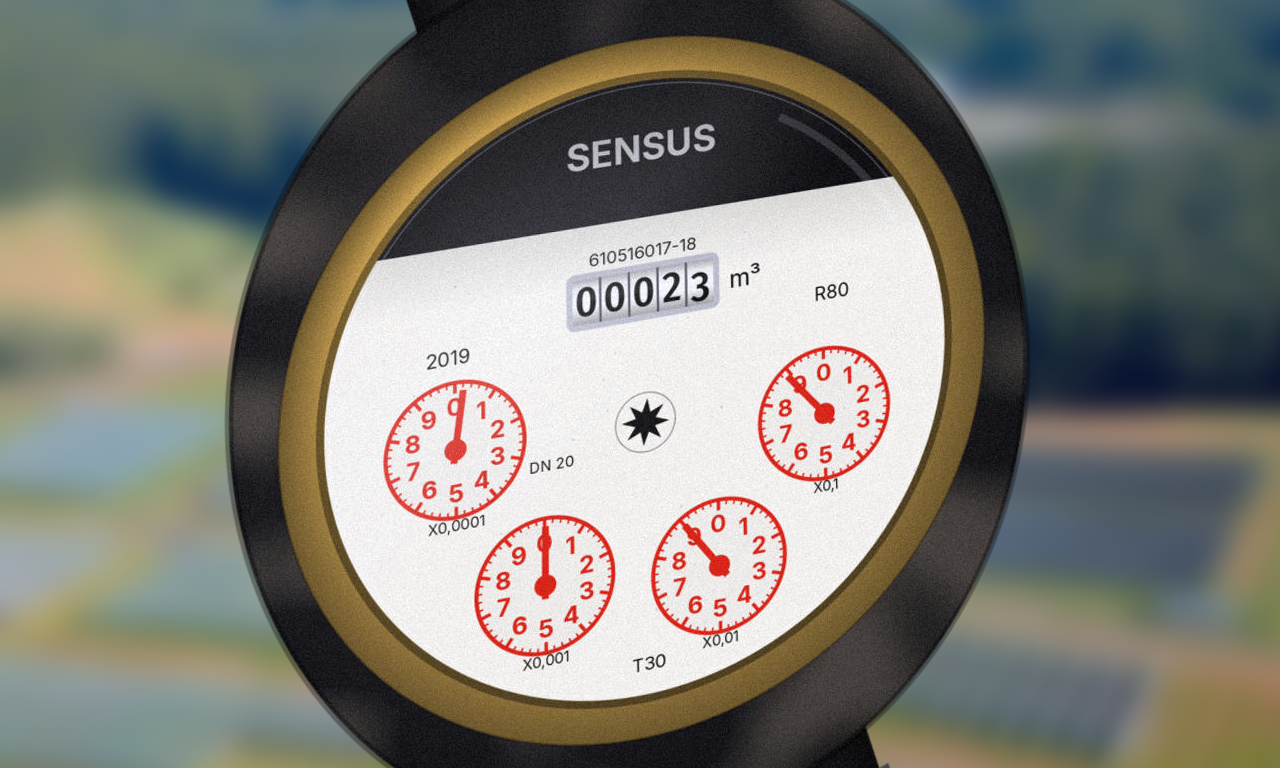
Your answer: 22.8900 m³
